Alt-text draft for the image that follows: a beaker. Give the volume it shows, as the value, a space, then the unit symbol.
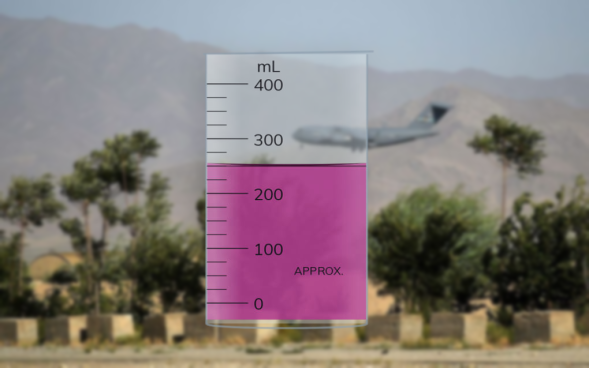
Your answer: 250 mL
